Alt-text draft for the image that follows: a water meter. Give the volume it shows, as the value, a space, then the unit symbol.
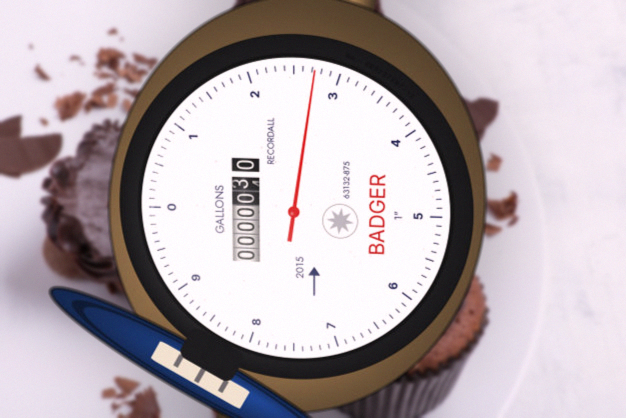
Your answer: 32.7 gal
